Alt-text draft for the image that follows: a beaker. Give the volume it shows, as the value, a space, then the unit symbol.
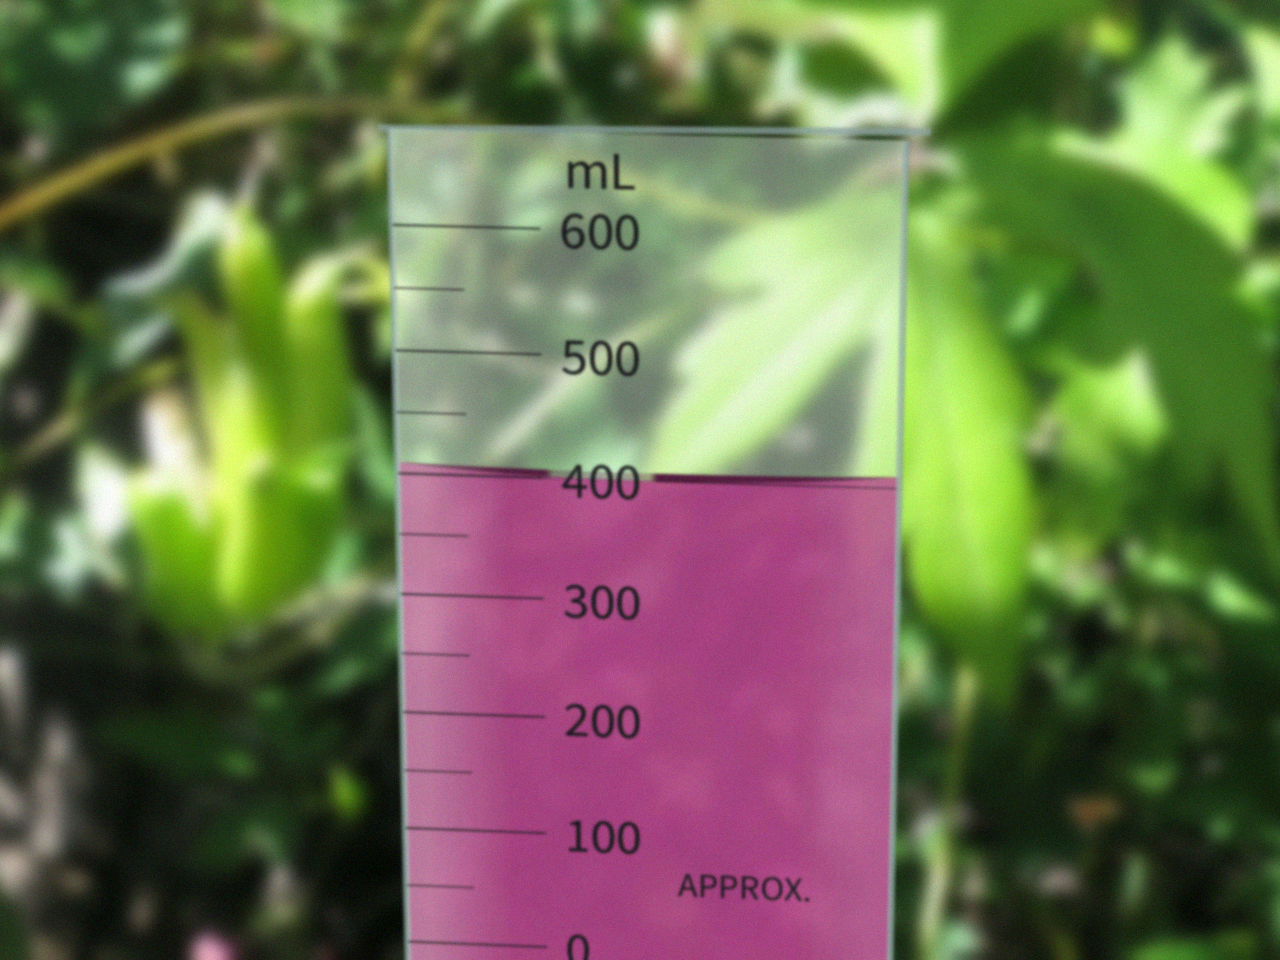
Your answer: 400 mL
